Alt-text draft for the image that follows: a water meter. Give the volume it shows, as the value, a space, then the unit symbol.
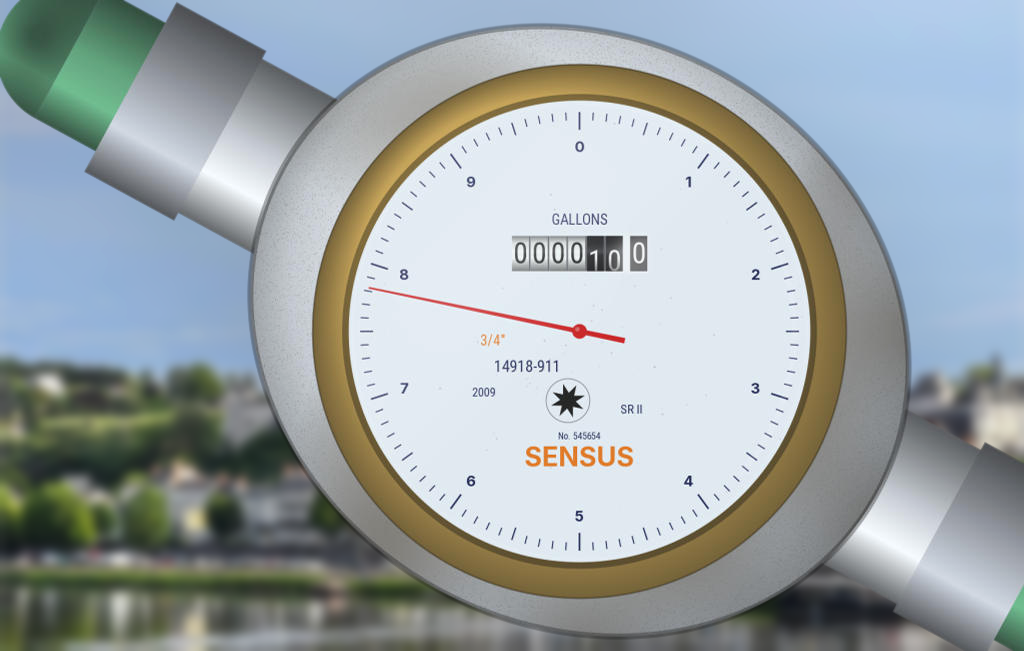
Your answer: 97.8 gal
